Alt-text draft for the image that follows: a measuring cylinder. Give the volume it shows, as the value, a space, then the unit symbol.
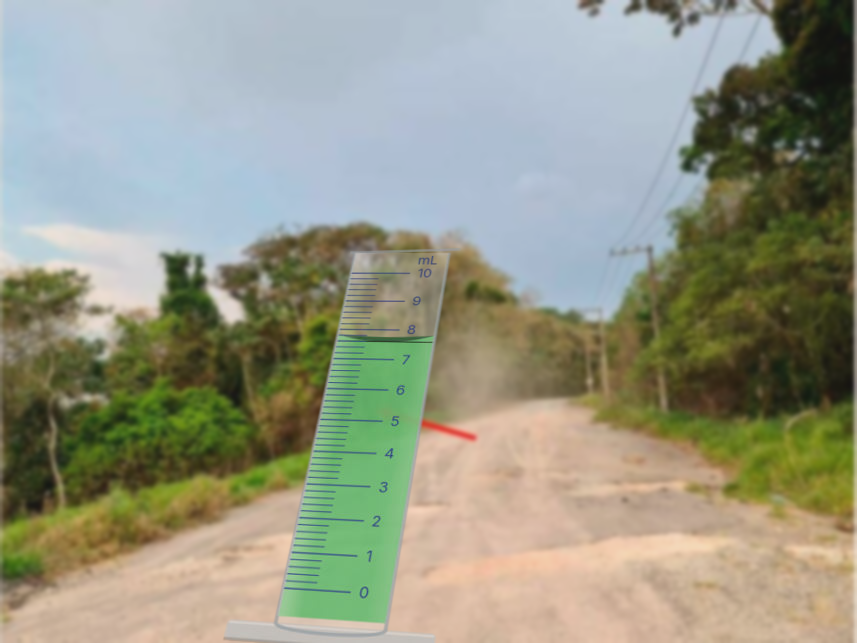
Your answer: 7.6 mL
